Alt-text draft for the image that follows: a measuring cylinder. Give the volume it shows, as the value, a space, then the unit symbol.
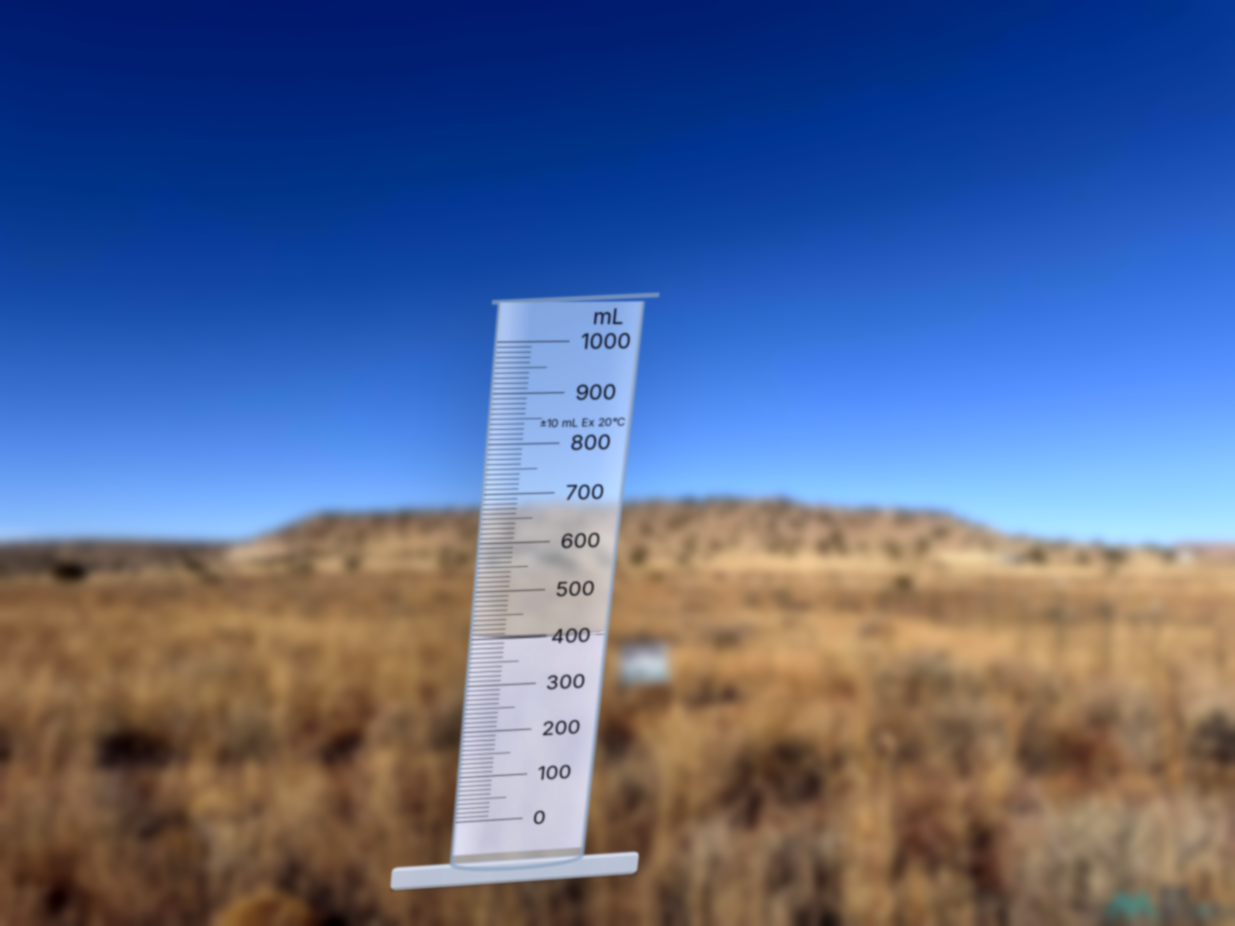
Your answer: 400 mL
